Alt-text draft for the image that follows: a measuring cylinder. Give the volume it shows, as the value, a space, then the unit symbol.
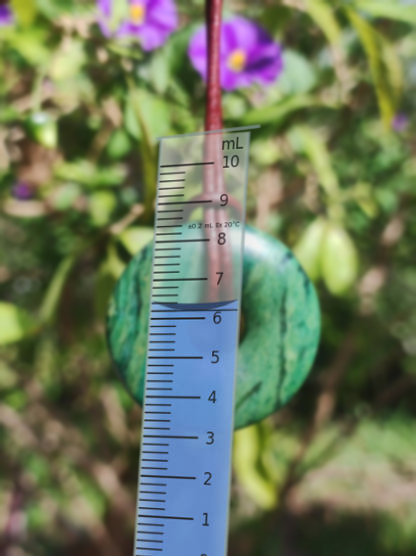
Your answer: 6.2 mL
